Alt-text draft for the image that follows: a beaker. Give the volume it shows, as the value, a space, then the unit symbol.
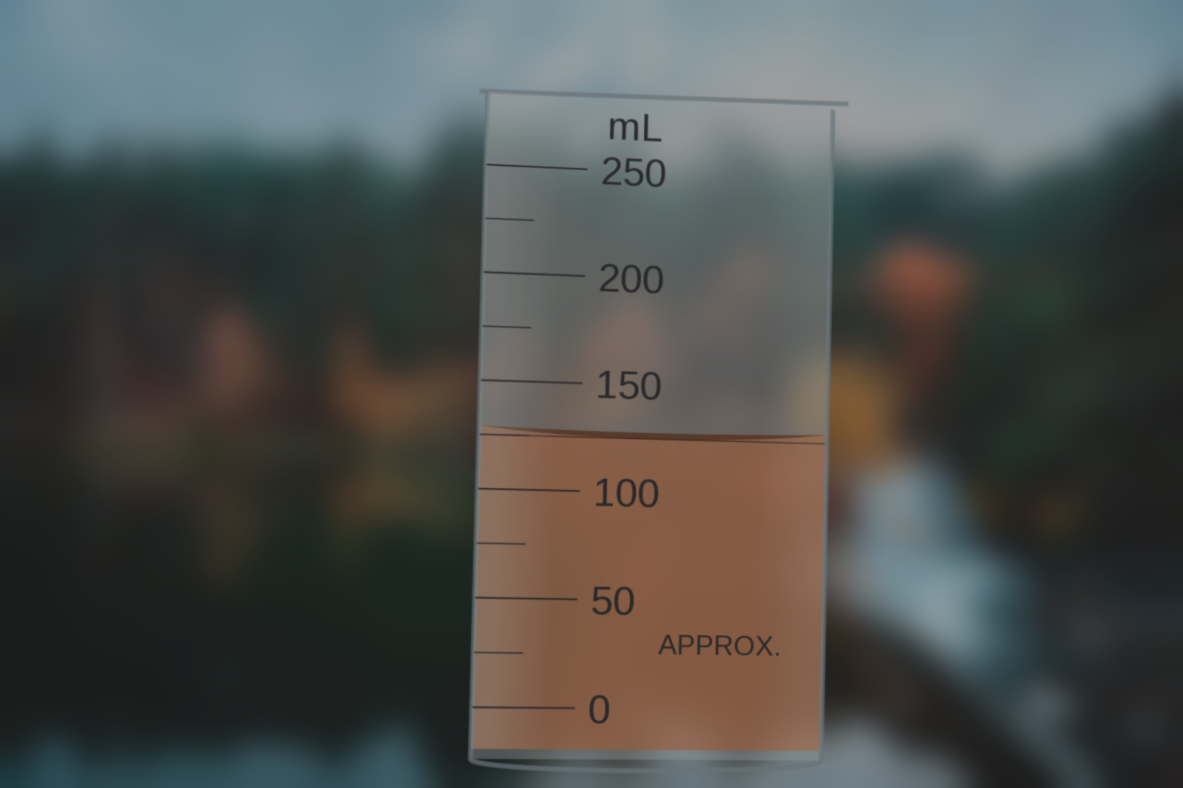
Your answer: 125 mL
